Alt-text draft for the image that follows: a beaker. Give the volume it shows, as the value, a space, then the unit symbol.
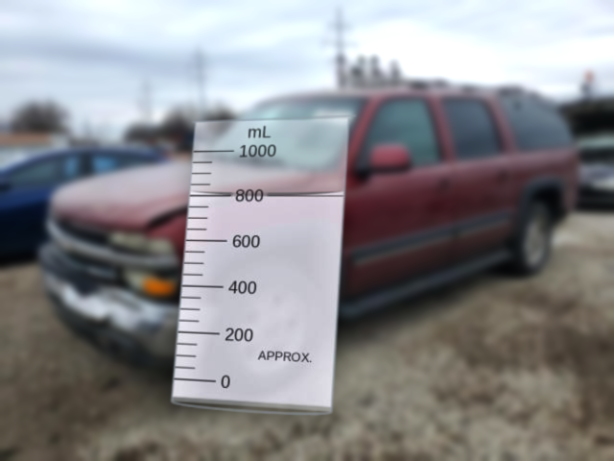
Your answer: 800 mL
